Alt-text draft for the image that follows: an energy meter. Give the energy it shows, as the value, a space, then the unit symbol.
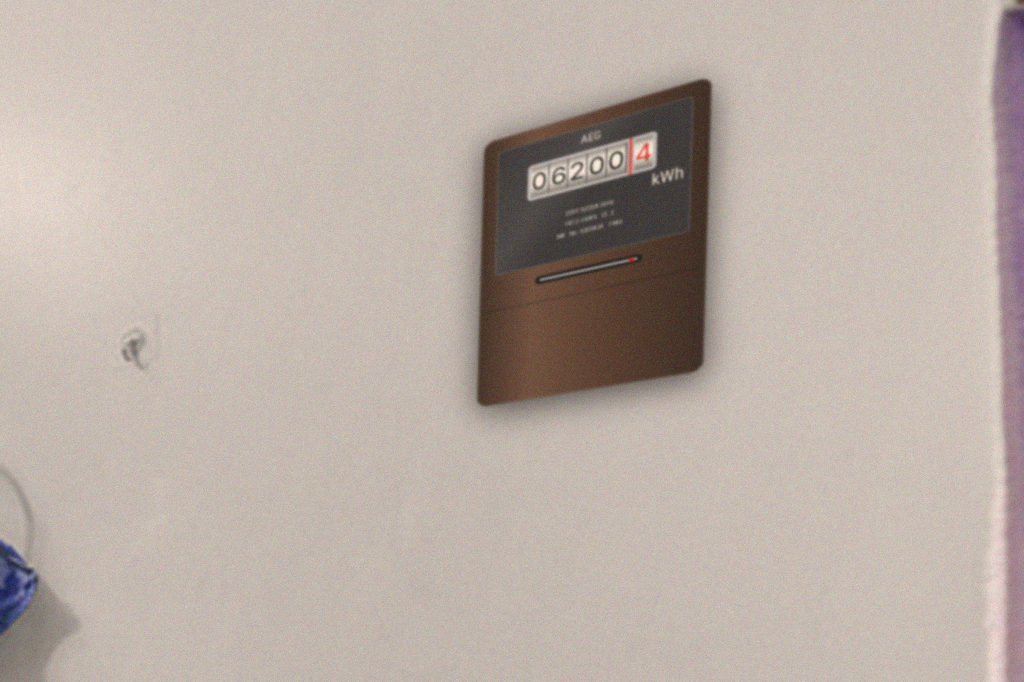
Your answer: 6200.4 kWh
